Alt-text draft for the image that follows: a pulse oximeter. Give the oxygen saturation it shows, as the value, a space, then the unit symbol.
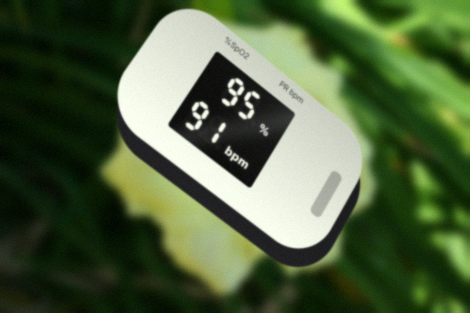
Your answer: 95 %
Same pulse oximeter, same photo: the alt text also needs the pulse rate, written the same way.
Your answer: 91 bpm
